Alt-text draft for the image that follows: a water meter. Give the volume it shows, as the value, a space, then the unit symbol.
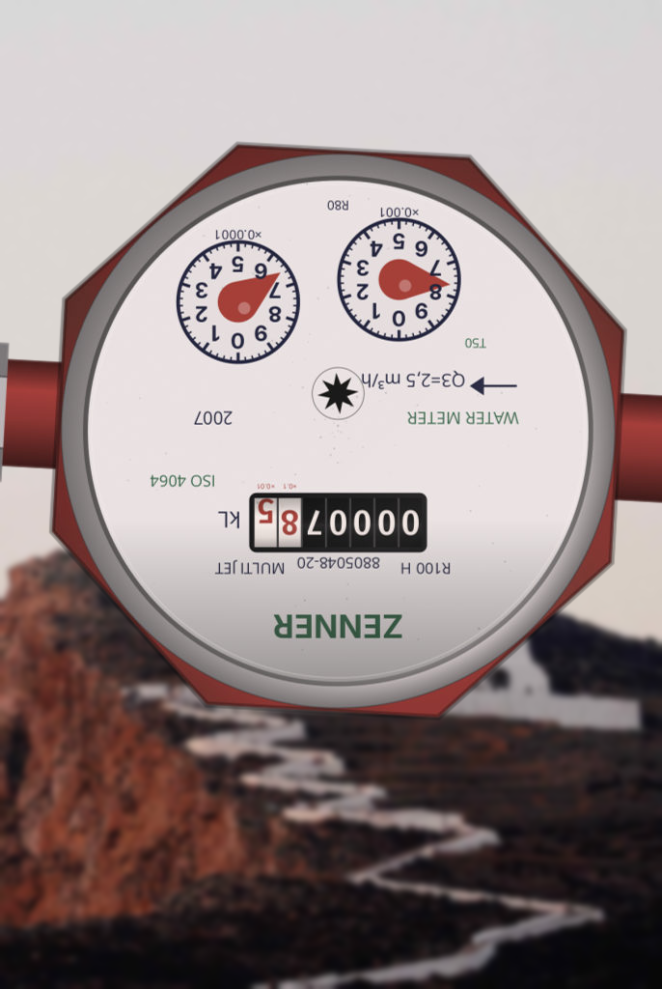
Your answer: 7.8476 kL
